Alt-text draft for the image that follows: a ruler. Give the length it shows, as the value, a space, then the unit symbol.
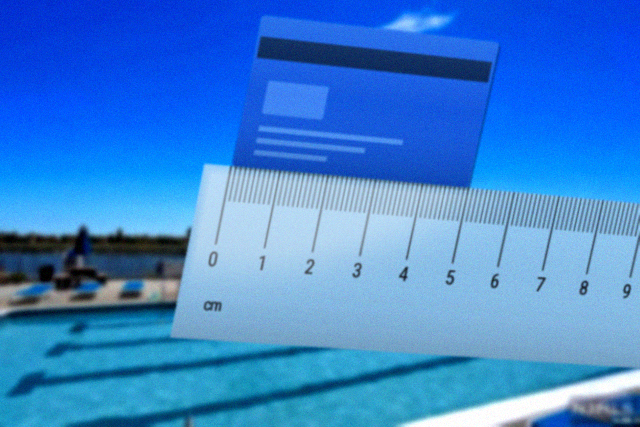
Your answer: 5 cm
